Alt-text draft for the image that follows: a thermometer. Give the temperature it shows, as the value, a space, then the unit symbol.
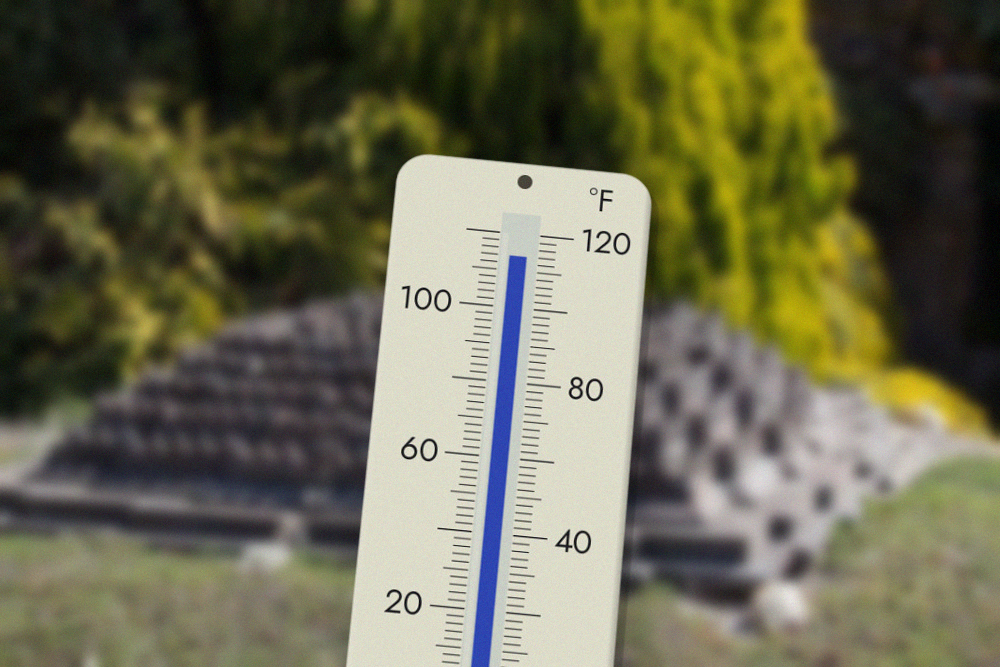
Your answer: 114 °F
